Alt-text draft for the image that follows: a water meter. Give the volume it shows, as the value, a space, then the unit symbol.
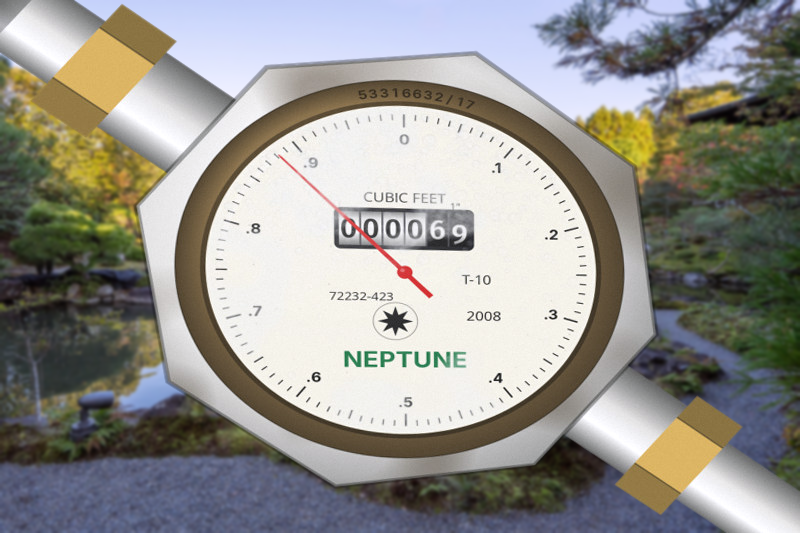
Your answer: 68.88 ft³
